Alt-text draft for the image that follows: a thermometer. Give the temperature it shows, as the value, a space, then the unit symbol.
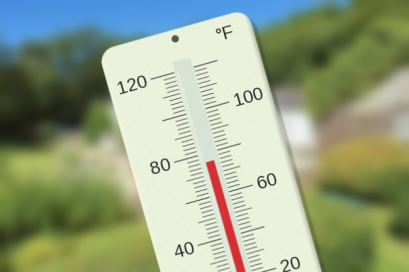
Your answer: 76 °F
